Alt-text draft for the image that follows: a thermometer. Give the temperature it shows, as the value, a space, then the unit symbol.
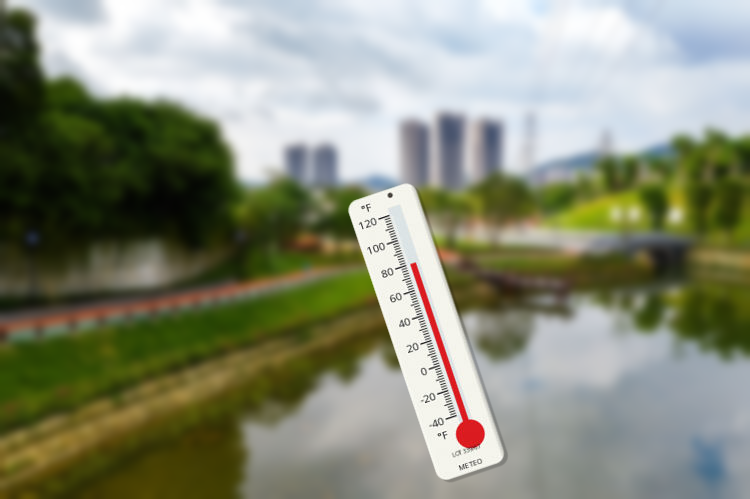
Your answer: 80 °F
